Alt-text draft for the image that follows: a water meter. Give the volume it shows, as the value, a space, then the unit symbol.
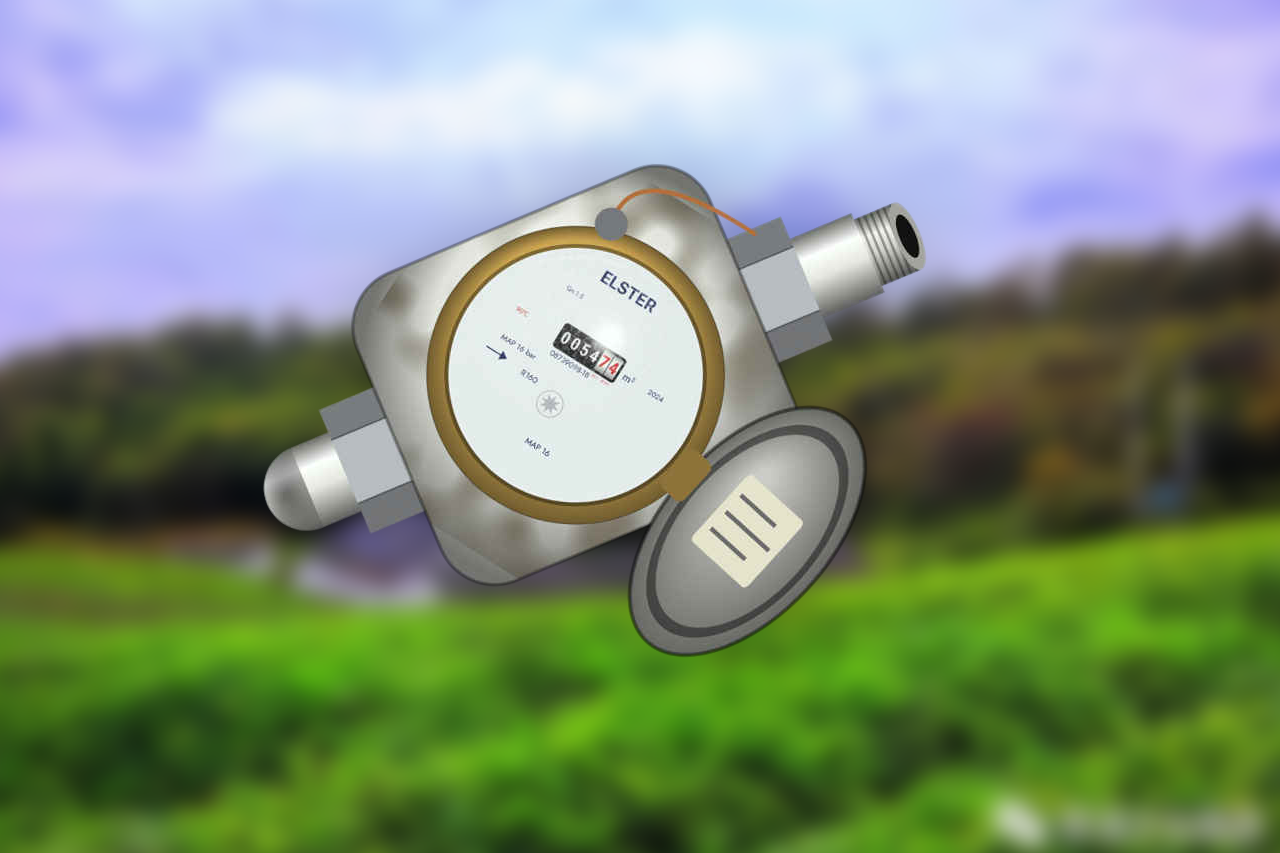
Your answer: 54.74 m³
